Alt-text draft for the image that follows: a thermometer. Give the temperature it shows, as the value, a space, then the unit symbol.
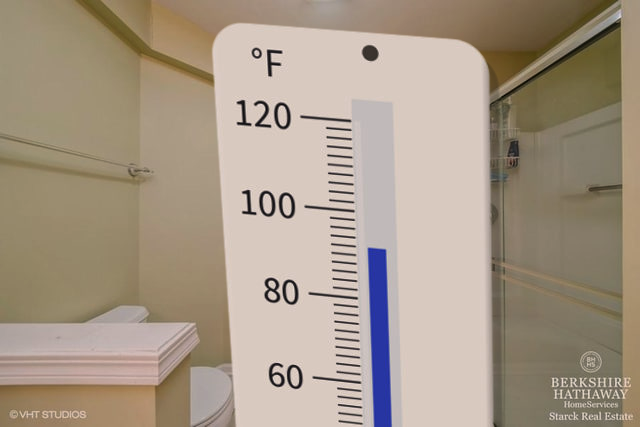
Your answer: 92 °F
